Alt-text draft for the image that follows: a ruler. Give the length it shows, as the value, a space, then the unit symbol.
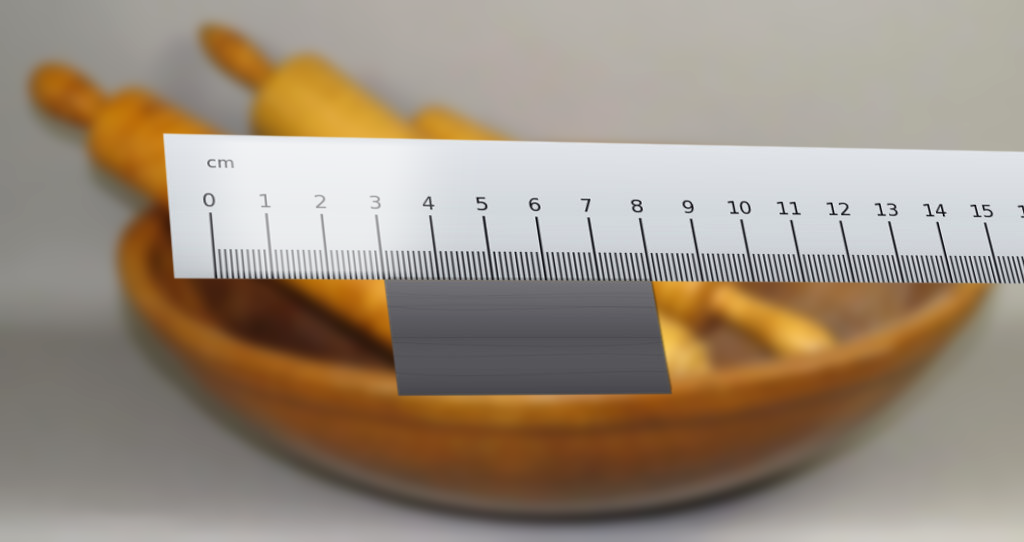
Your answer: 5 cm
